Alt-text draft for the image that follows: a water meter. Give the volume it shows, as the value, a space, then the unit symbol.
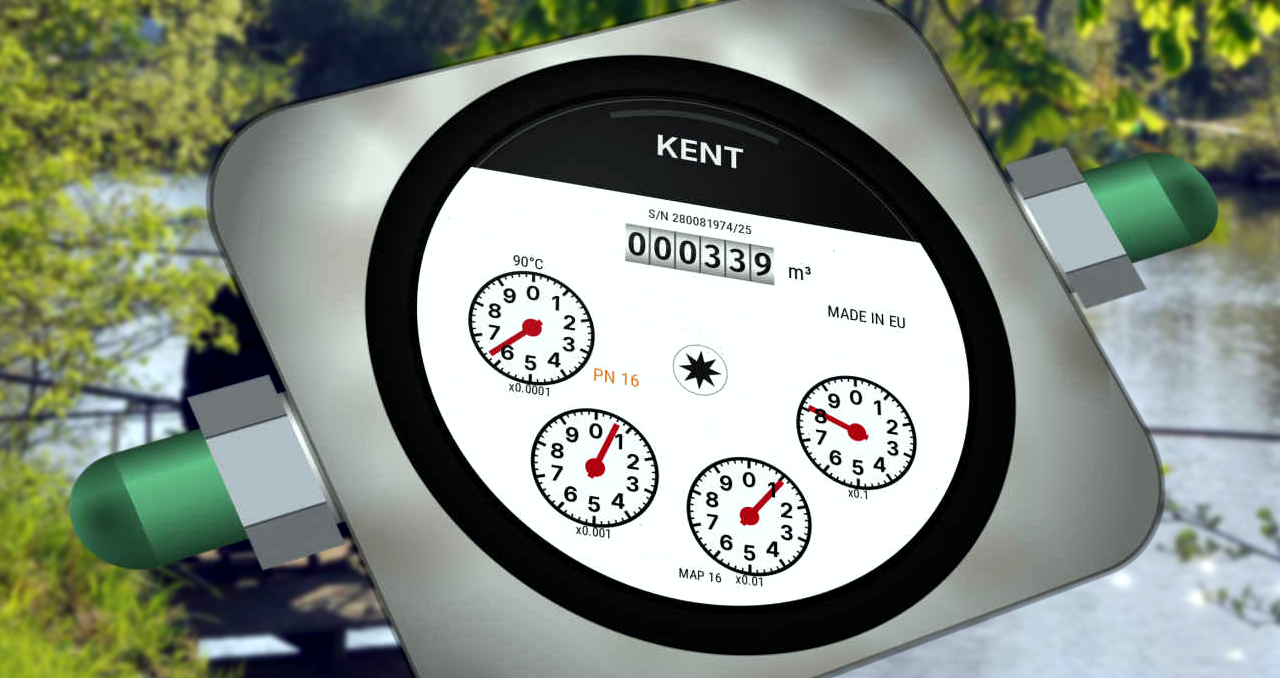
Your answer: 339.8106 m³
